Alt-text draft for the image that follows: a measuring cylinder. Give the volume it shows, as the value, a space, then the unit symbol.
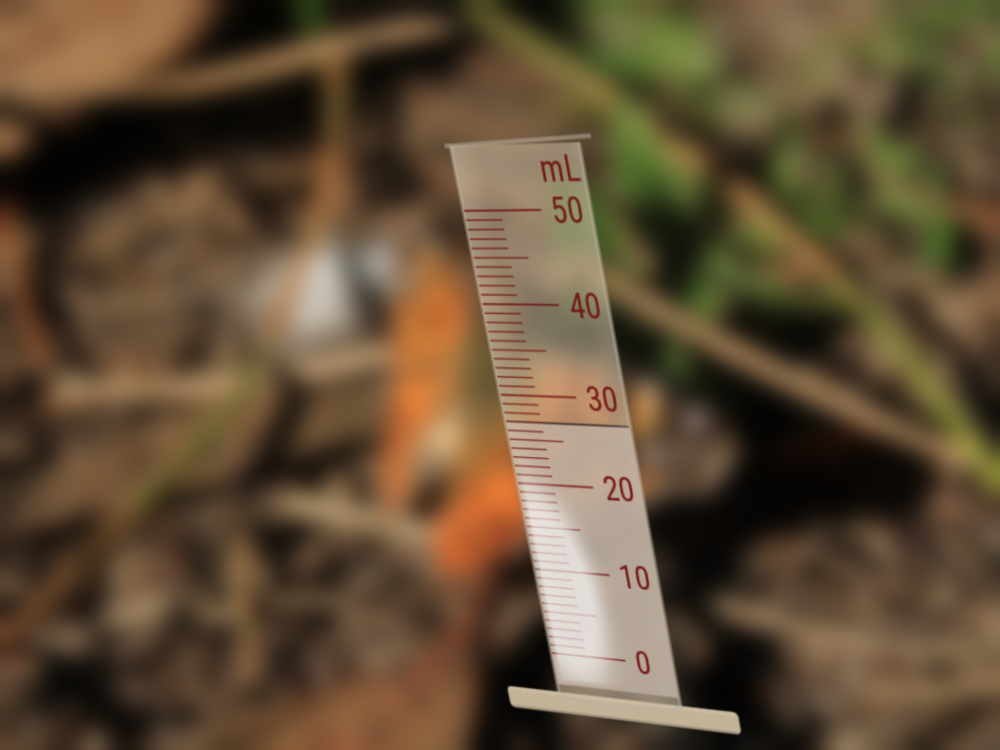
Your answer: 27 mL
